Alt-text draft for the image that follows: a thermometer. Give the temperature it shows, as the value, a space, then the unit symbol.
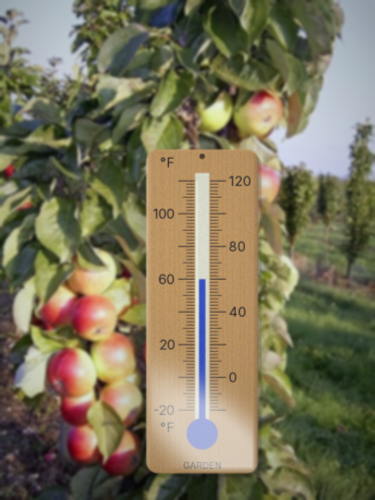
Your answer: 60 °F
